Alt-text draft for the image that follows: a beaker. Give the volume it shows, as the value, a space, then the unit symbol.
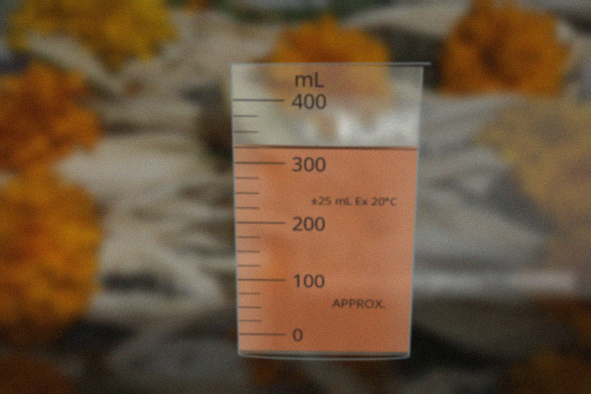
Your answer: 325 mL
